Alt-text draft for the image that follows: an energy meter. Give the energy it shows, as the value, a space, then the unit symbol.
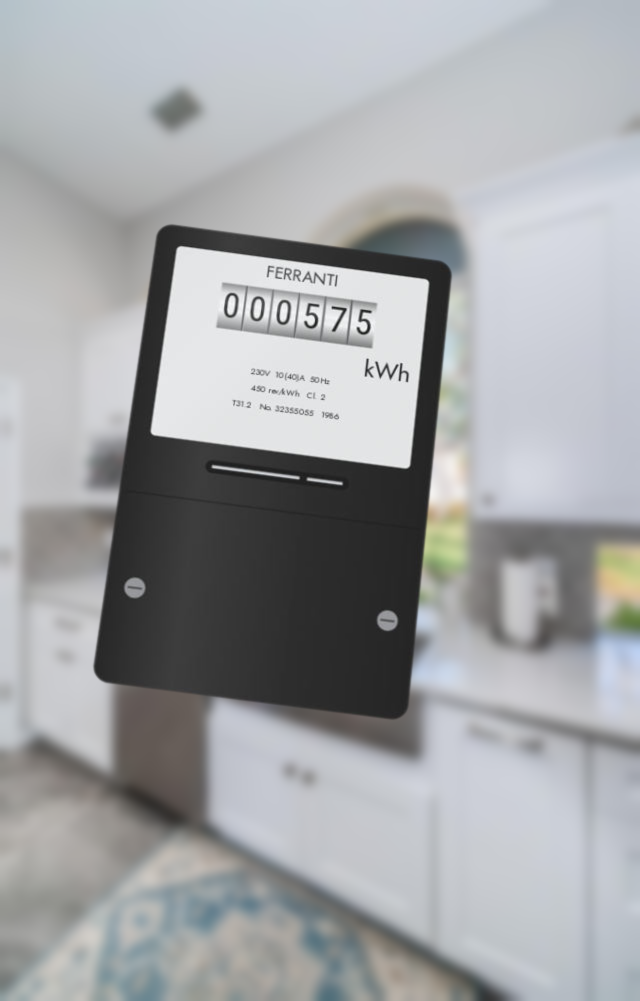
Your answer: 575 kWh
